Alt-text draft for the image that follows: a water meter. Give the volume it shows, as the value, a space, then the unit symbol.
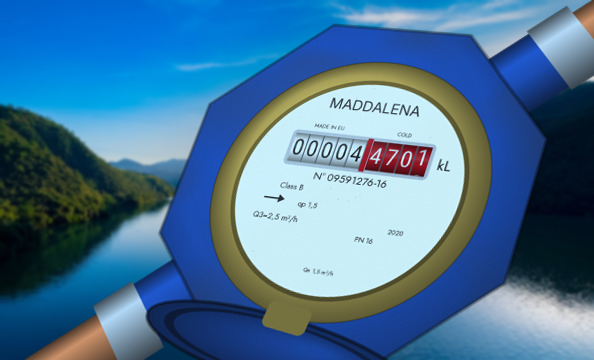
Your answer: 4.4701 kL
